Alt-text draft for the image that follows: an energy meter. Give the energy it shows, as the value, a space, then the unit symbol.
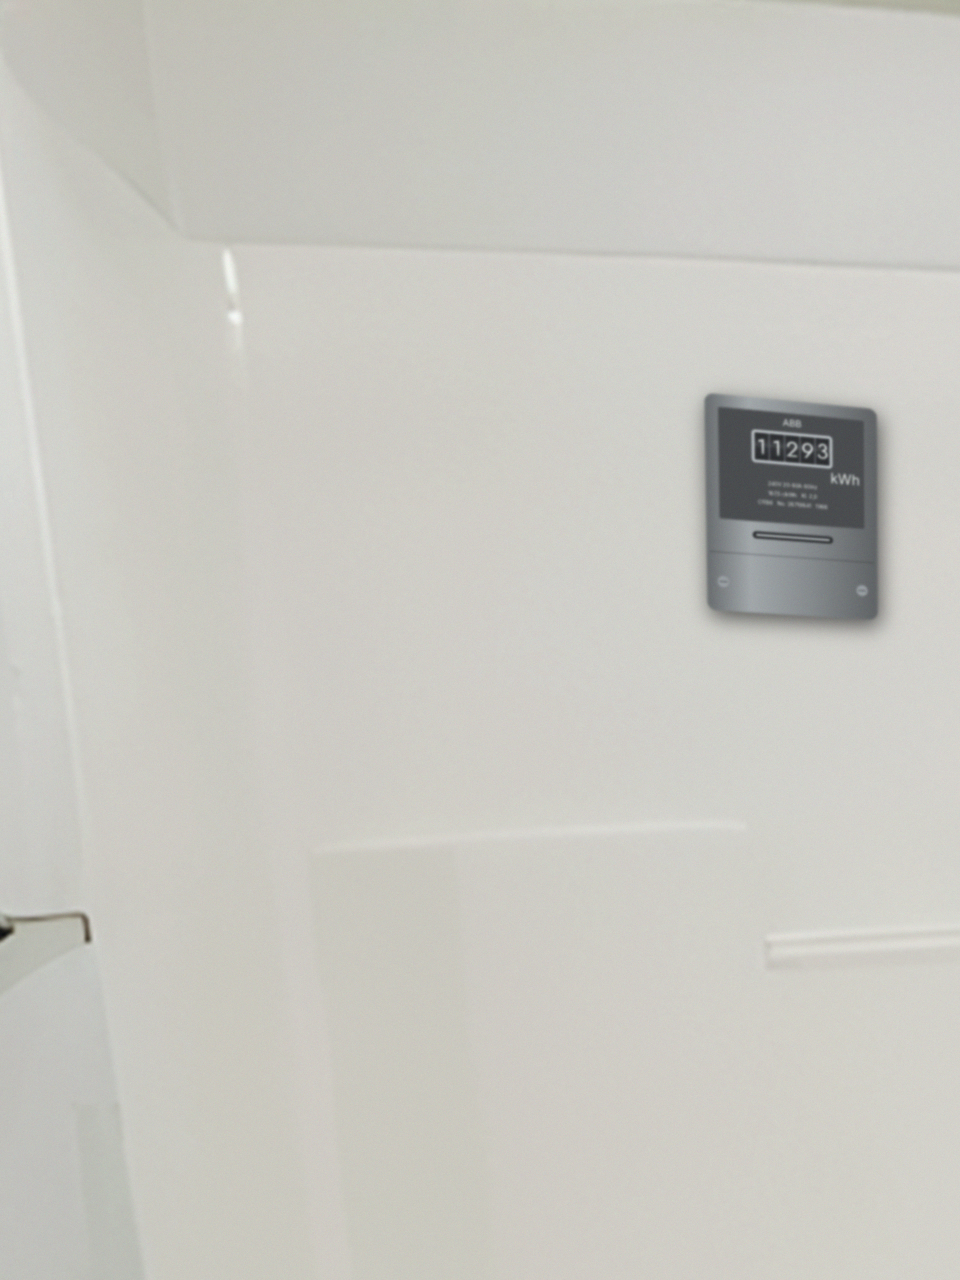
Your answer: 11293 kWh
